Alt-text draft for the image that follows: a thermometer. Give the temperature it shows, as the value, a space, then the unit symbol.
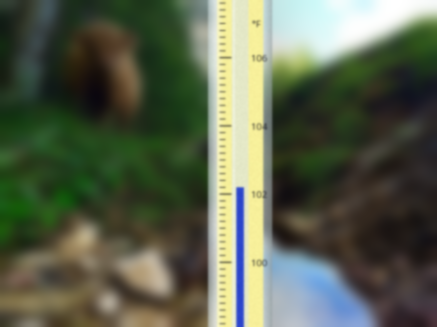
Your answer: 102.2 °F
